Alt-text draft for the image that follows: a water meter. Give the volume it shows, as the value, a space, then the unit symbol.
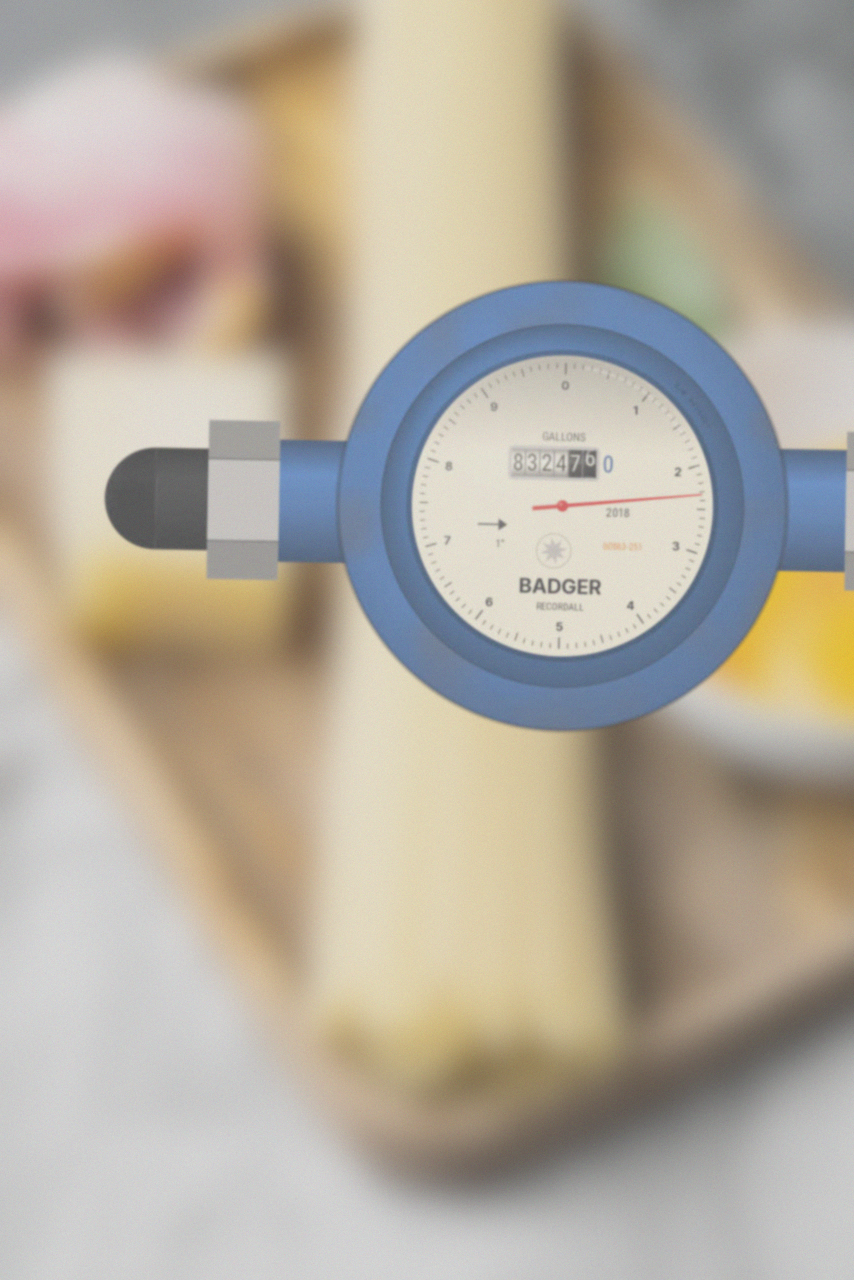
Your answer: 8324762.3 gal
